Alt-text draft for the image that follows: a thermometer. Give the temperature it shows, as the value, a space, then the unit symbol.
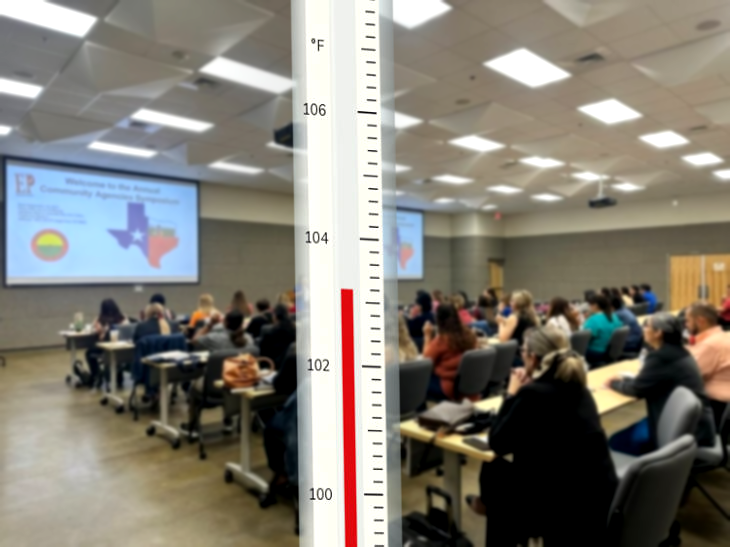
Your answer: 103.2 °F
